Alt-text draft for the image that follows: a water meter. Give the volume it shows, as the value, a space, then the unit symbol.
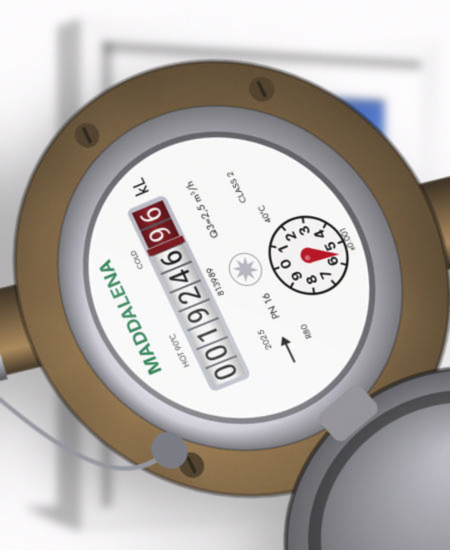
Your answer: 19246.965 kL
